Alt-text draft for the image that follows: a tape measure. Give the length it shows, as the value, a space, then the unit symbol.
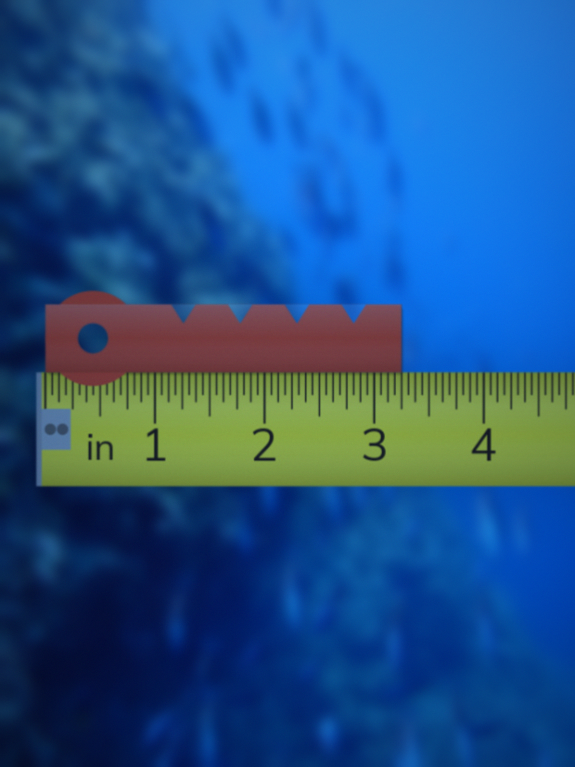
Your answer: 3.25 in
